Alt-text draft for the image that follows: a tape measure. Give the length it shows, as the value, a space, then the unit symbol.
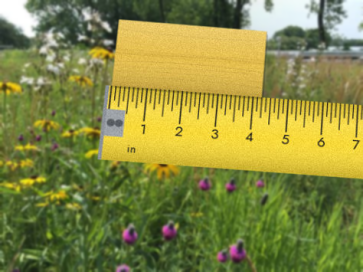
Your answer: 4.25 in
